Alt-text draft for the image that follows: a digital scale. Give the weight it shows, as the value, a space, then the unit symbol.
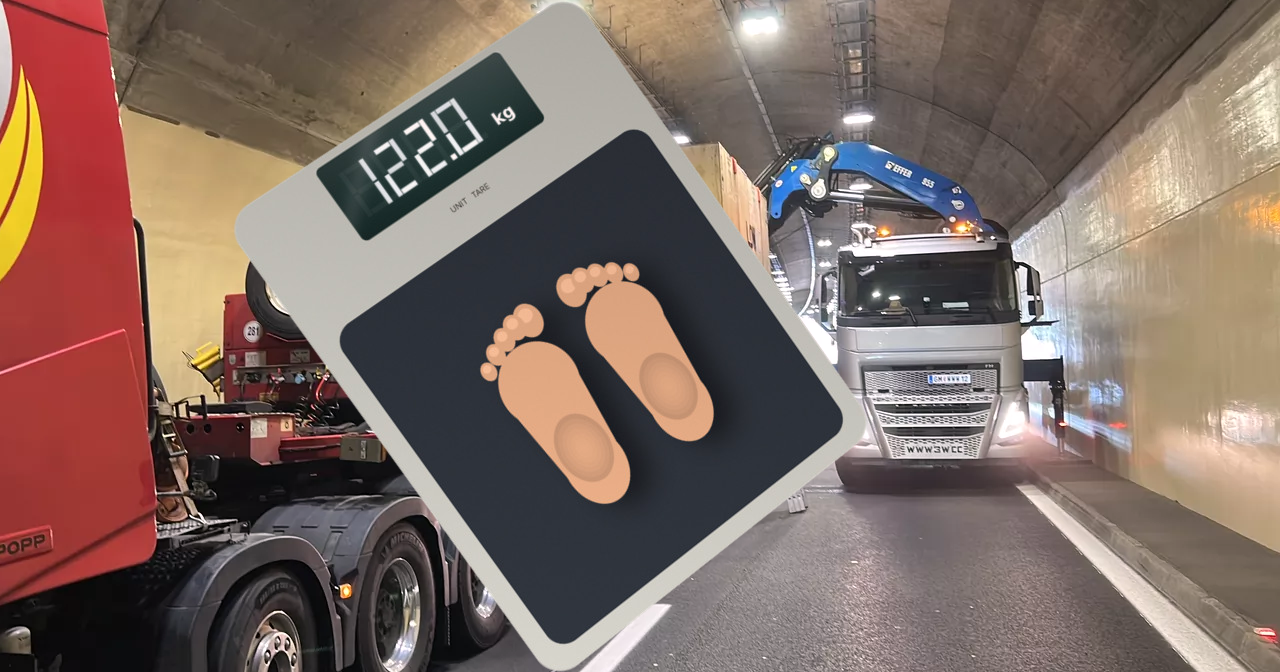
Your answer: 122.0 kg
